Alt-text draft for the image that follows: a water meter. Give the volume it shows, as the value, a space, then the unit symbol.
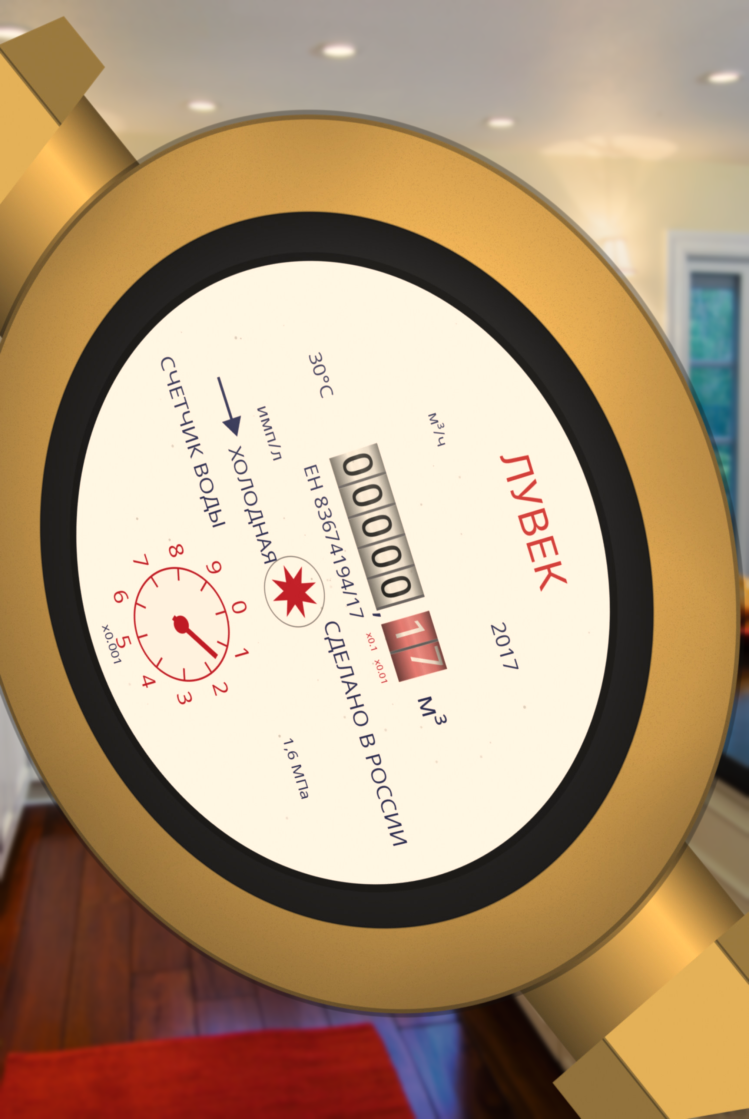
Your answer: 0.171 m³
